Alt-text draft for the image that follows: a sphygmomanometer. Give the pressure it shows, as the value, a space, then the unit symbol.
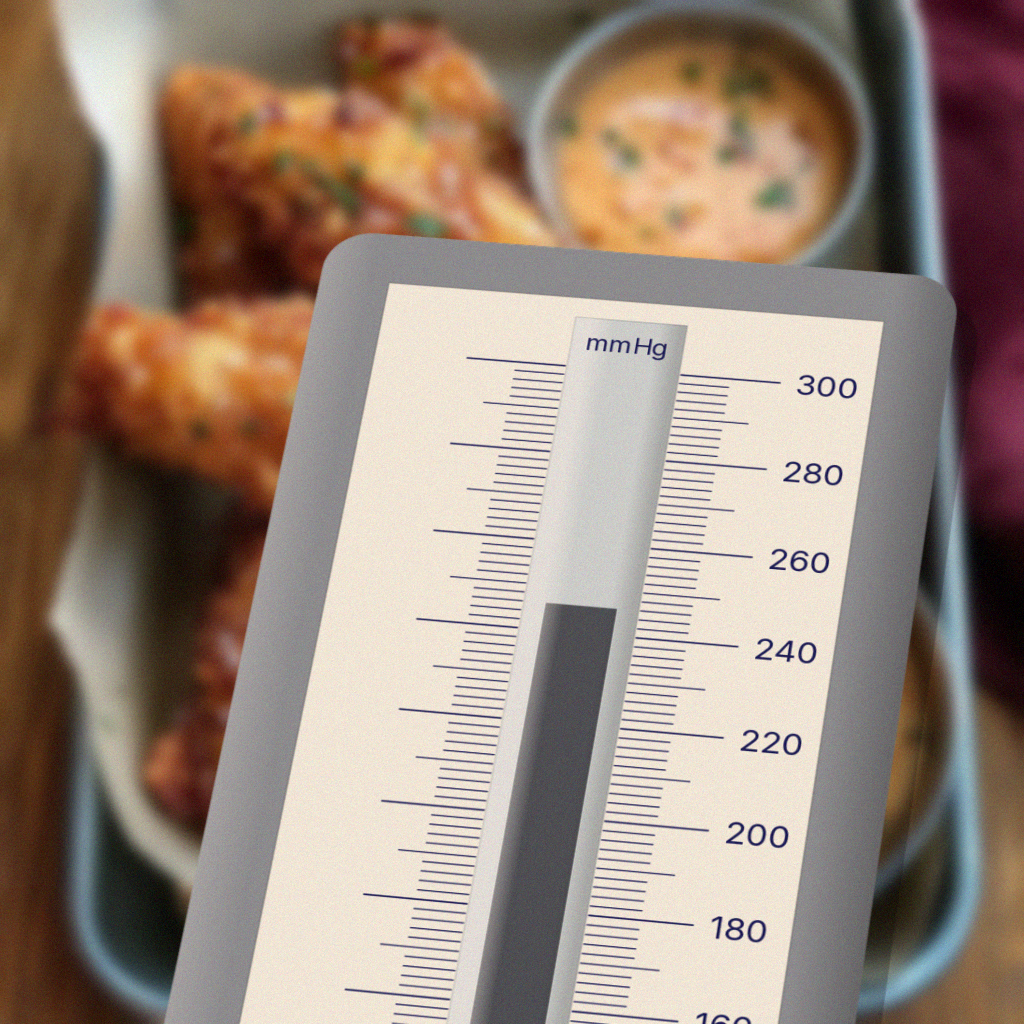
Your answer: 246 mmHg
